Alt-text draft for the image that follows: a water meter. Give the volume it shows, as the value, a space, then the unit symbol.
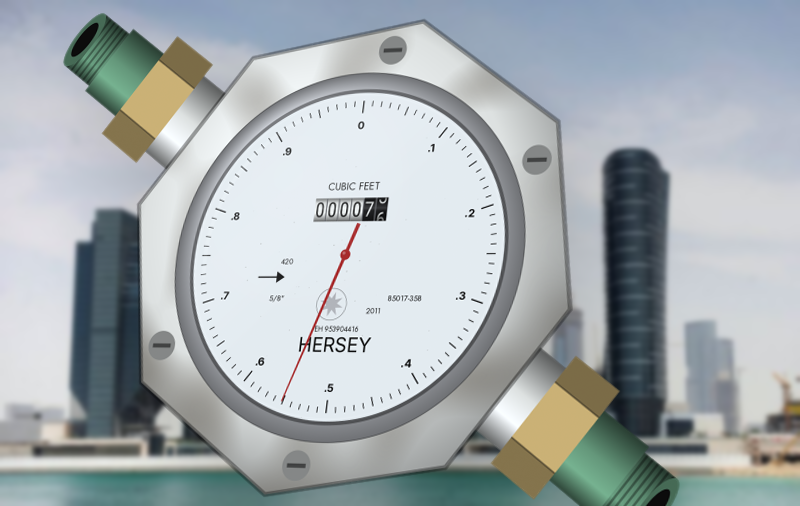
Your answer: 75.55 ft³
